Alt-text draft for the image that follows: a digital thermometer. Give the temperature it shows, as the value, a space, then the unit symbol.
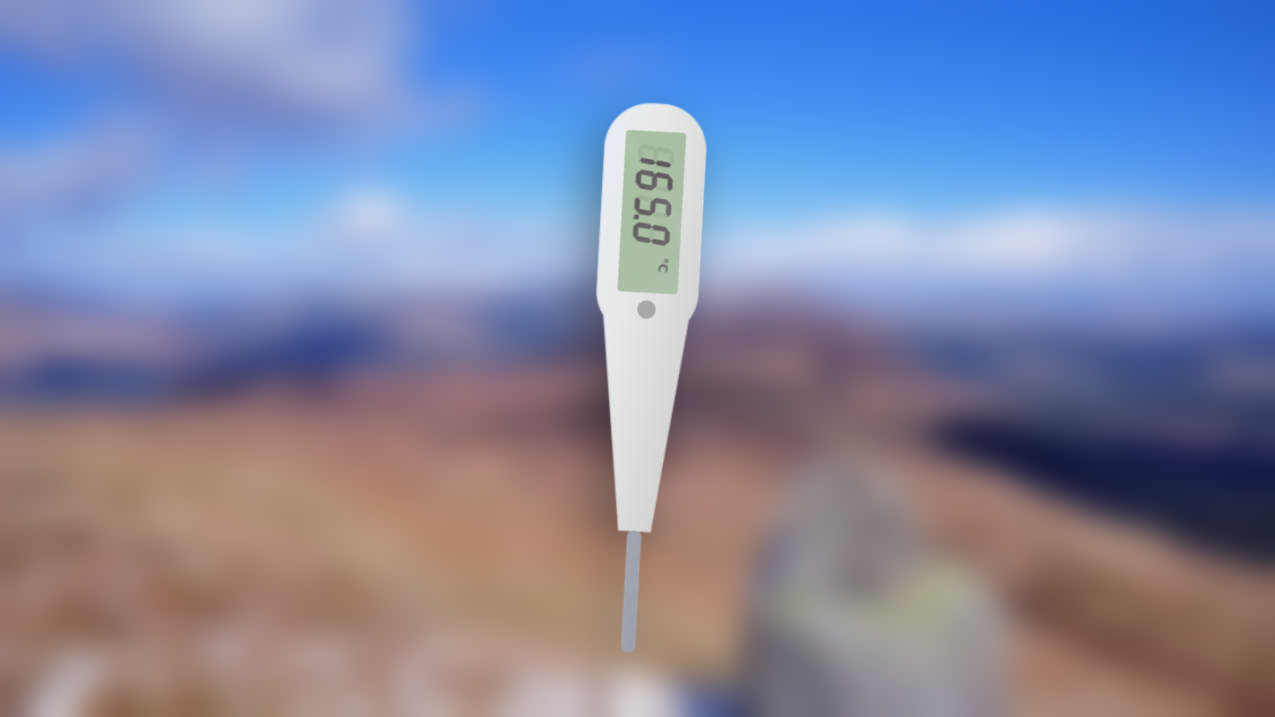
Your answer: 165.0 °C
